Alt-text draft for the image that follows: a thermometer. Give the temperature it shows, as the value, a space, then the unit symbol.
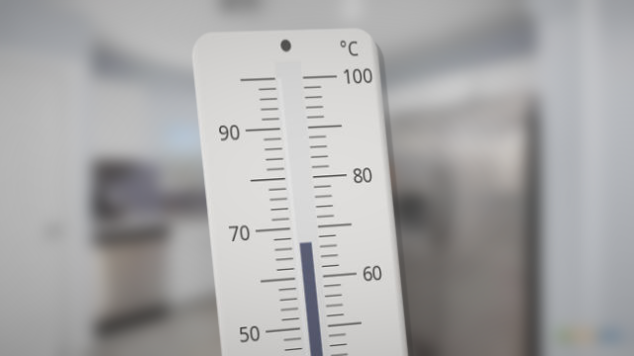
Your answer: 67 °C
